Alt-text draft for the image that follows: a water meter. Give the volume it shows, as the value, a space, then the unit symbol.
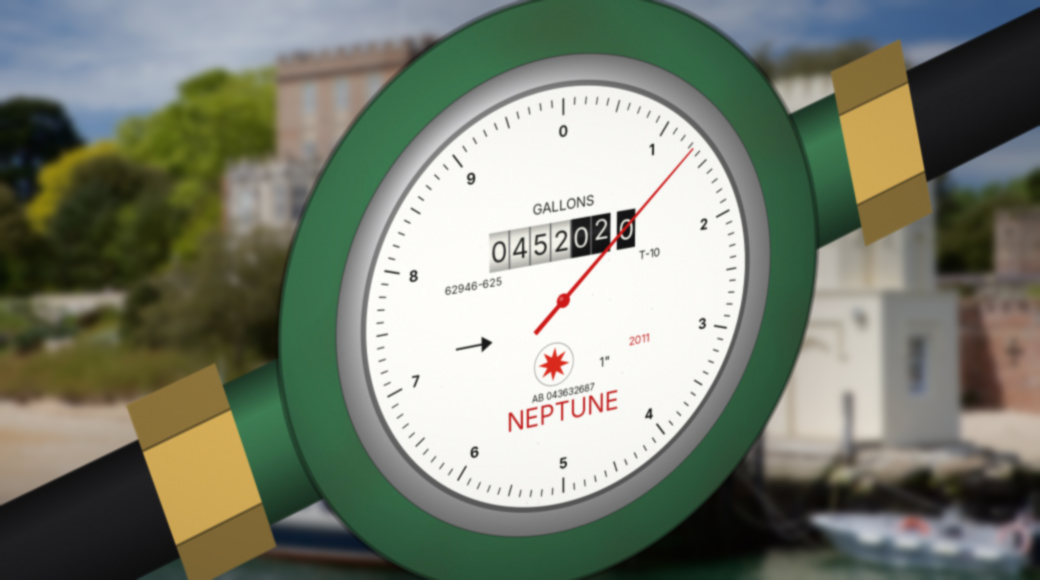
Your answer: 452021.3 gal
